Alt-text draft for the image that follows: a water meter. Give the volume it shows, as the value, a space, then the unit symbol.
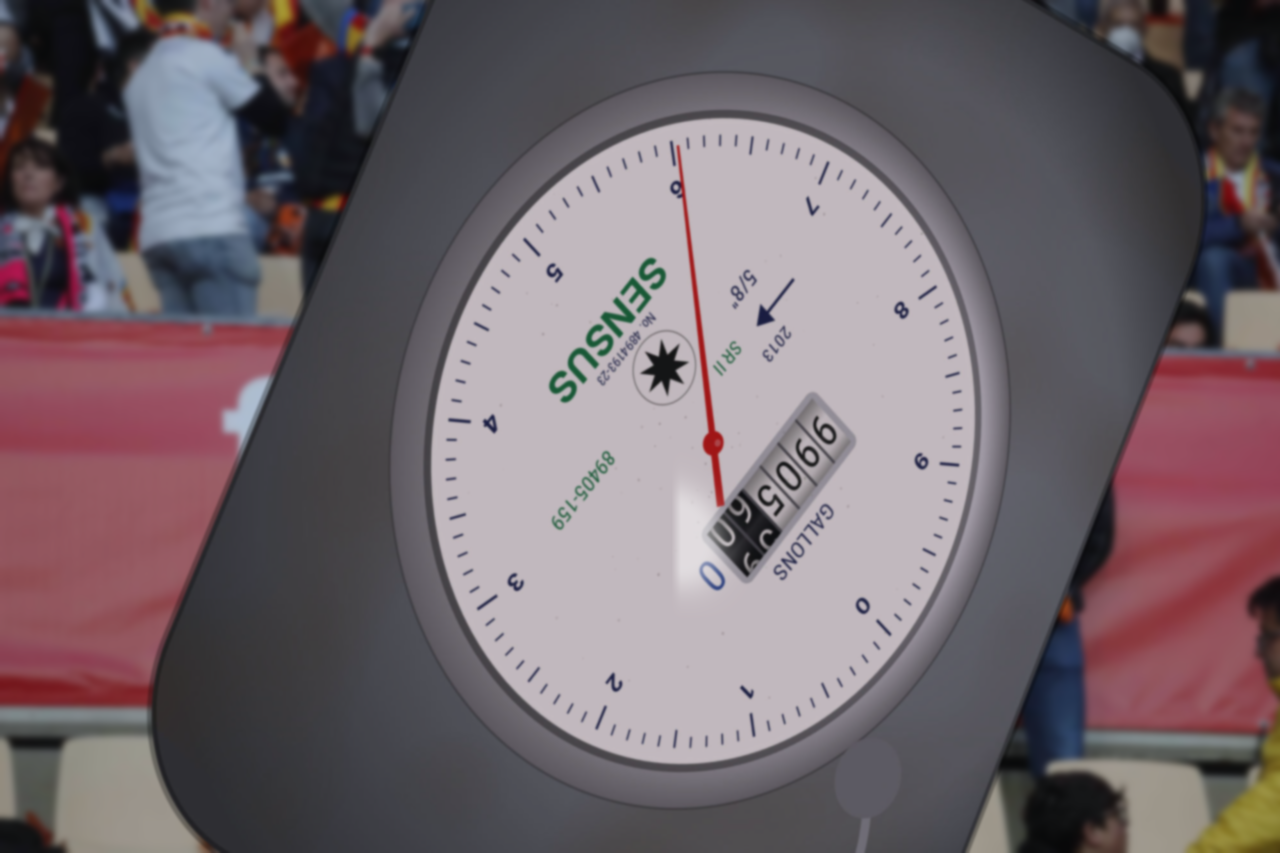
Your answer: 9905596.0 gal
